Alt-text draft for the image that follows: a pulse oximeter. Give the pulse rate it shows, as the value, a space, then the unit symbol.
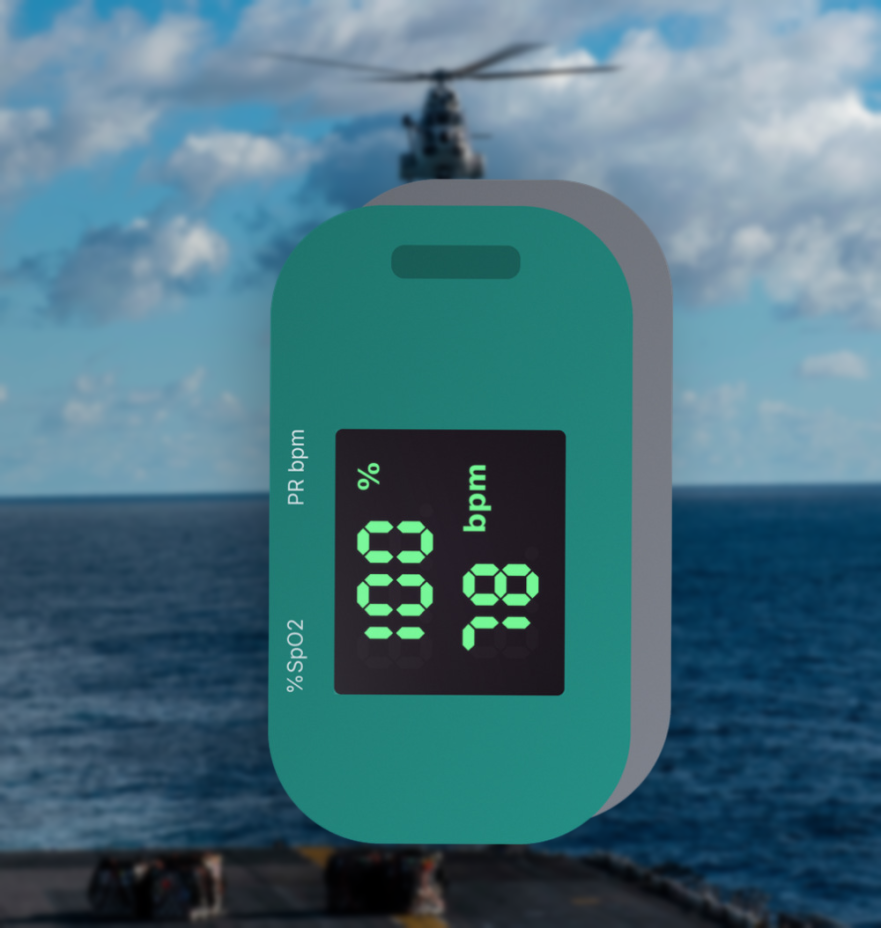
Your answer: 78 bpm
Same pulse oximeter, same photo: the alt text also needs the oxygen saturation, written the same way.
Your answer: 100 %
